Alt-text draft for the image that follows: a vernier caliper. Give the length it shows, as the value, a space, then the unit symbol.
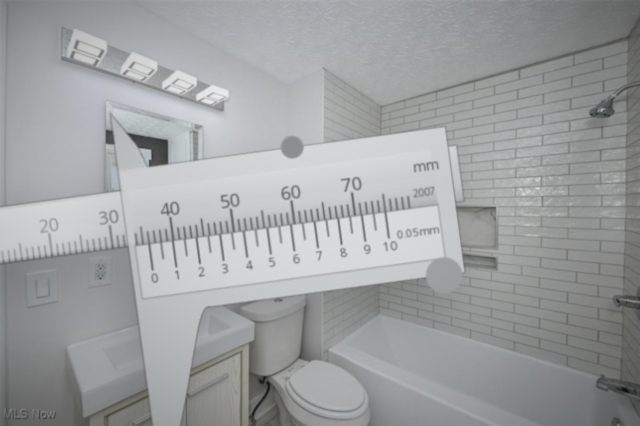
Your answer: 36.0 mm
